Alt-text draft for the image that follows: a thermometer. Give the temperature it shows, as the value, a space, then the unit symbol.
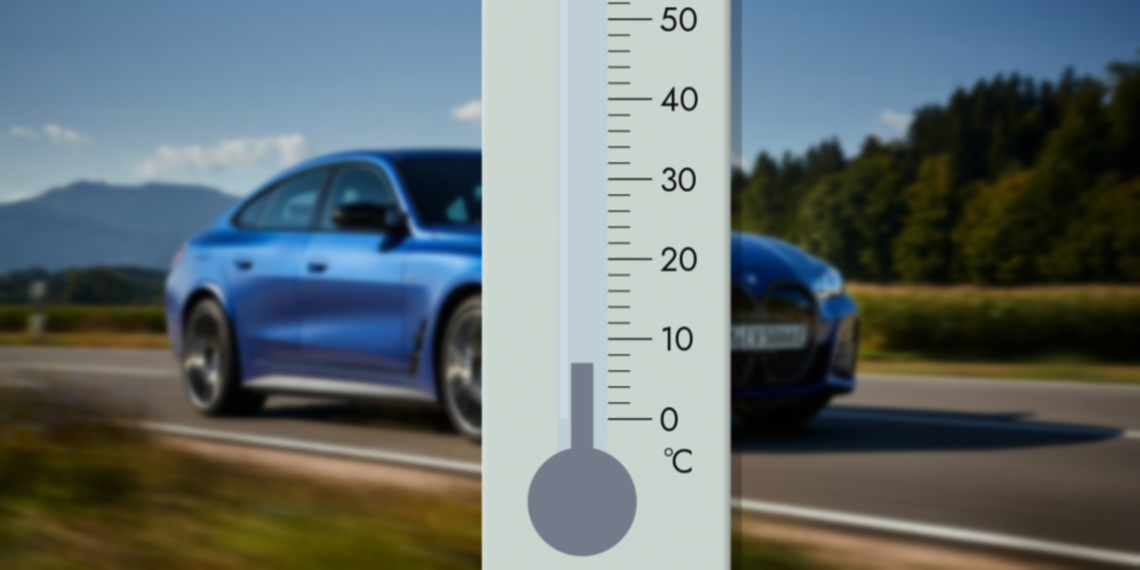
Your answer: 7 °C
